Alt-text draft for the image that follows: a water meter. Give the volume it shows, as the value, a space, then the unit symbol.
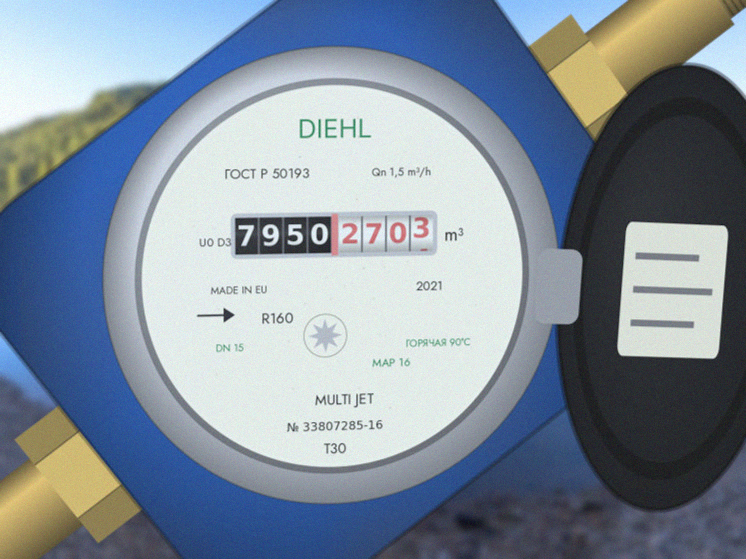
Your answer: 7950.2703 m³
